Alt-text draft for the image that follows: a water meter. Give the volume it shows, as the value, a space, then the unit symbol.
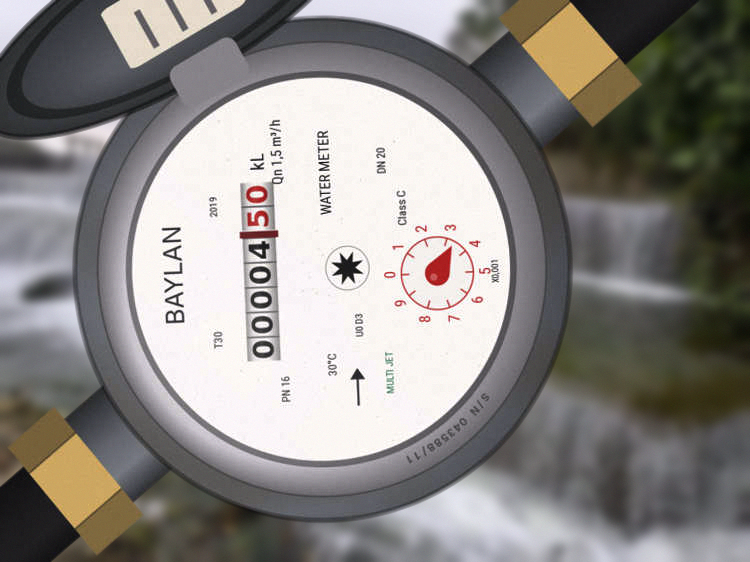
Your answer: 4.503 kL
